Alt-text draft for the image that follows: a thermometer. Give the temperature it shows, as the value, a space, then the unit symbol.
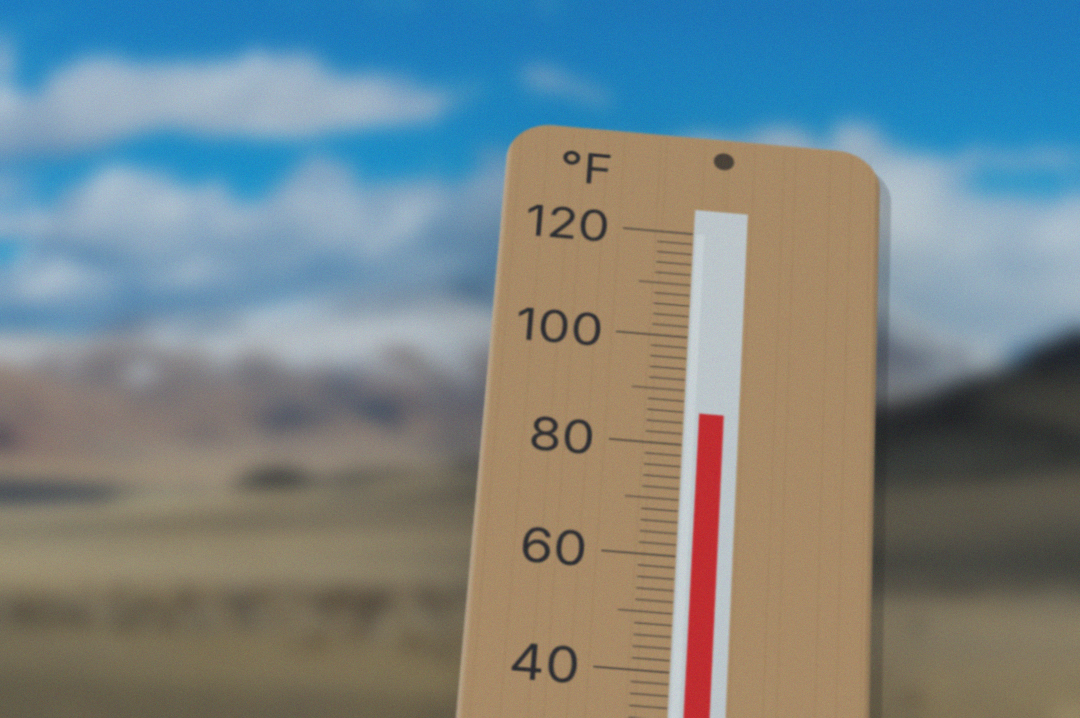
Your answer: 86 °F
